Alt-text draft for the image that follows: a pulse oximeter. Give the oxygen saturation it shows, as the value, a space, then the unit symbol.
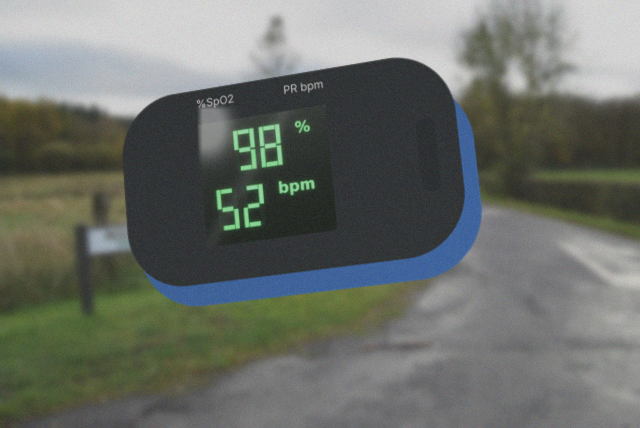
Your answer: 98 %
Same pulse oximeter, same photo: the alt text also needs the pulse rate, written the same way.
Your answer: 52 bpm
